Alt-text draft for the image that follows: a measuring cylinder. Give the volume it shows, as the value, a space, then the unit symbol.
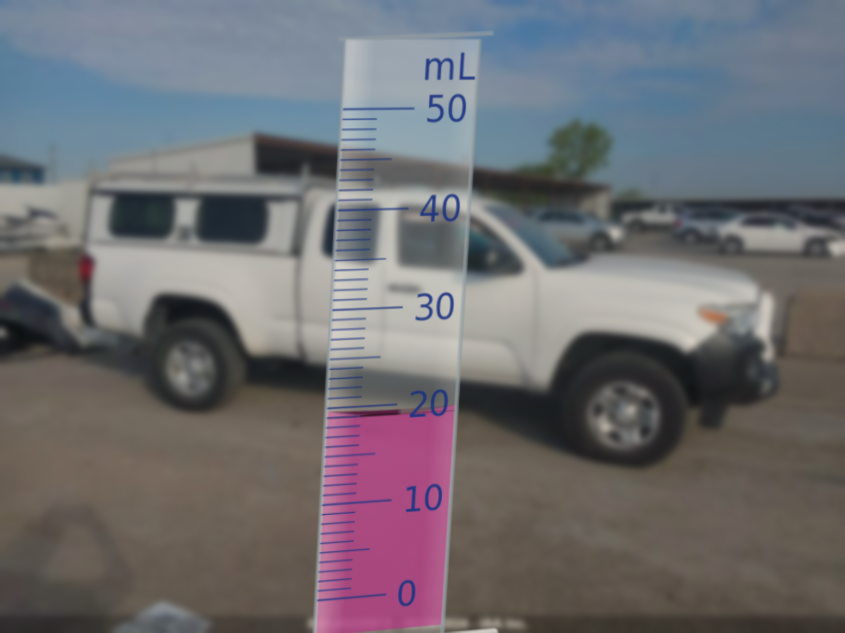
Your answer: 19 mL
